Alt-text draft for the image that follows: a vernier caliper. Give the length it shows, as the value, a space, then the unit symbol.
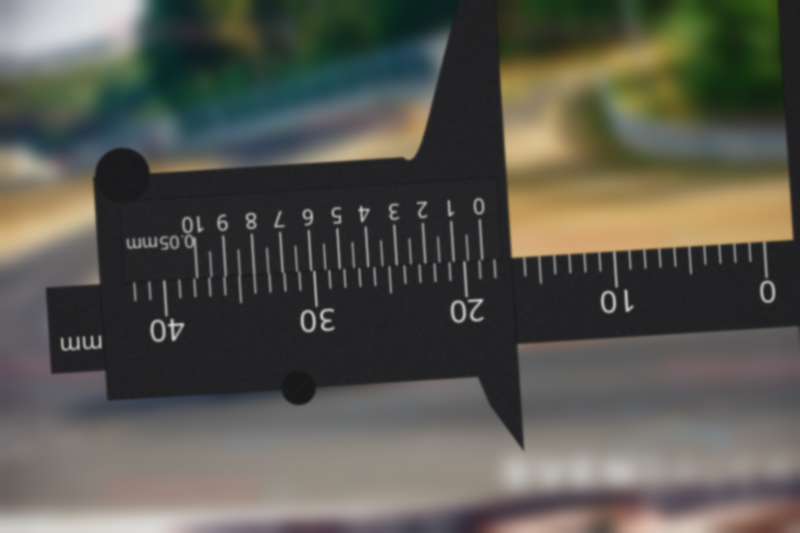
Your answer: 18.8 mm
